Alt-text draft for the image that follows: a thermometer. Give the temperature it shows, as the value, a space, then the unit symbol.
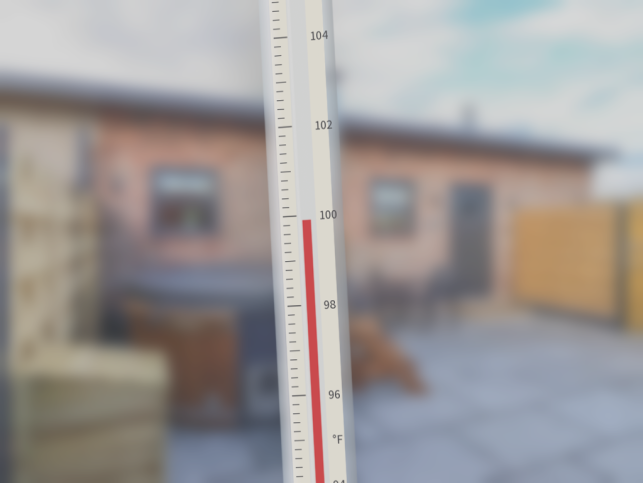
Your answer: 99.9 °F
